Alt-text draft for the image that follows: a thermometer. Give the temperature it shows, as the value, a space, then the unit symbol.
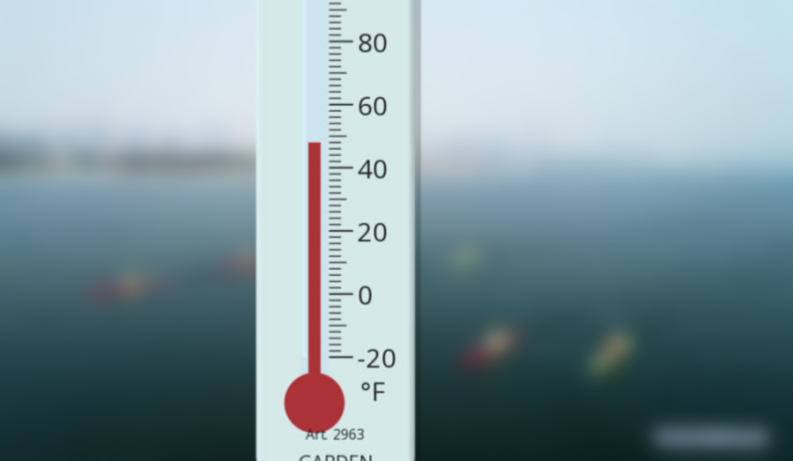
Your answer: 48 °F
